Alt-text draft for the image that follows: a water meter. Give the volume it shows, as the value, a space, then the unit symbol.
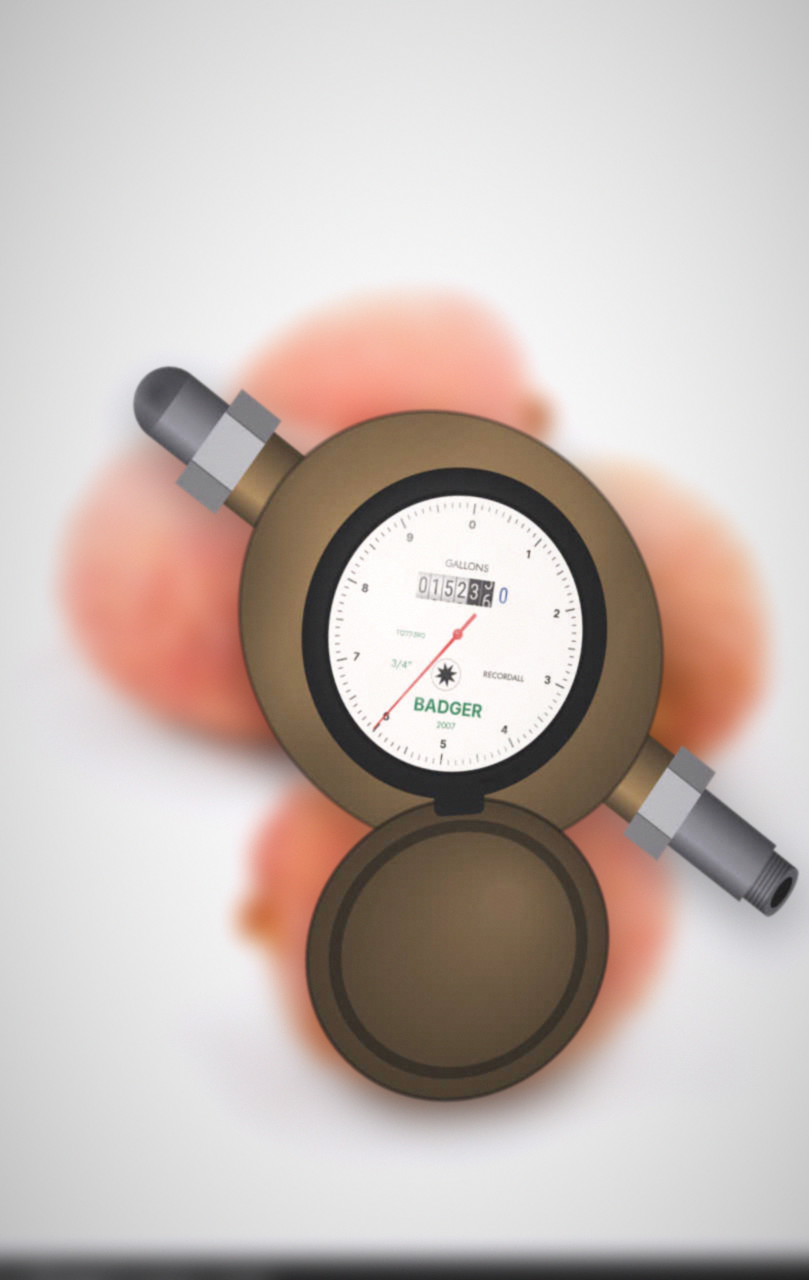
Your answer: 152356.0 gal
